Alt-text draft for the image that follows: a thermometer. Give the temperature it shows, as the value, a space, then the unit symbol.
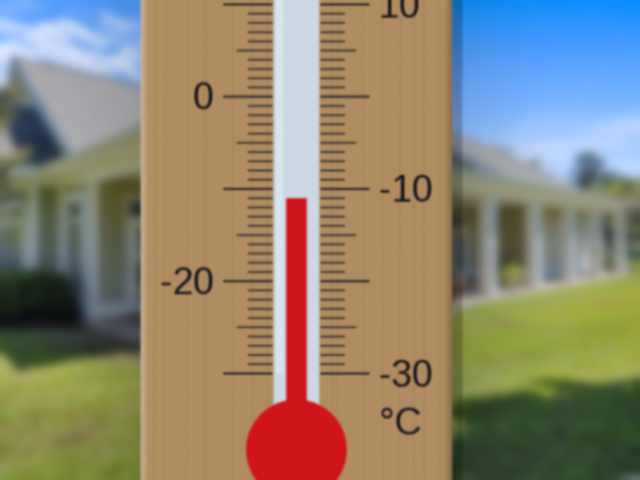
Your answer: -11 °C
